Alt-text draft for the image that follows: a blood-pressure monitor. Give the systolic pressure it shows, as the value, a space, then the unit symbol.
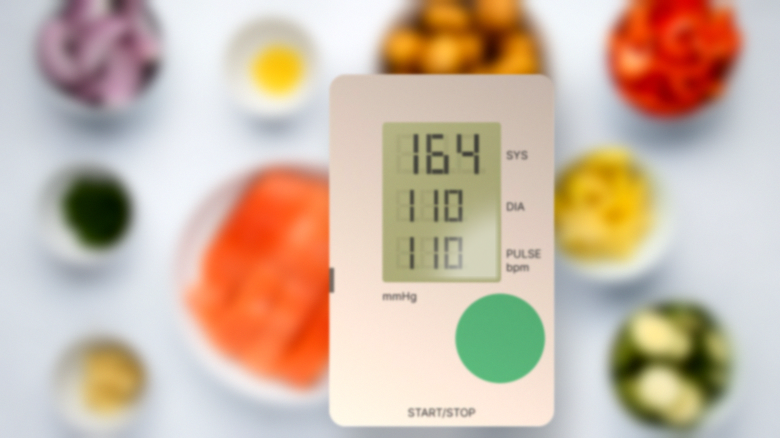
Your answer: 164 mmHg
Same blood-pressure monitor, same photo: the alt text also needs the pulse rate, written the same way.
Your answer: 110 bpm
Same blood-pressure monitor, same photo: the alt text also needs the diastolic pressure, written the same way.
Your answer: 110 mmHg
